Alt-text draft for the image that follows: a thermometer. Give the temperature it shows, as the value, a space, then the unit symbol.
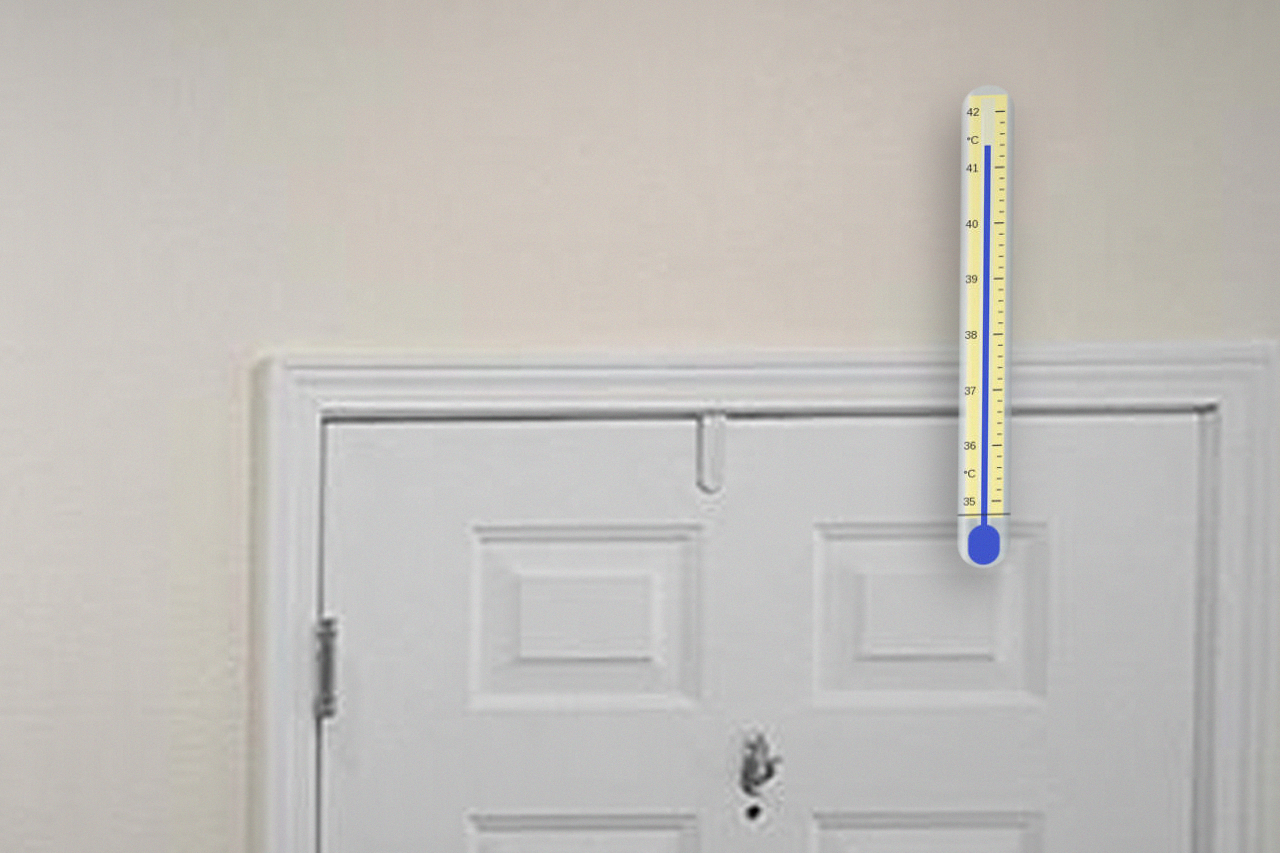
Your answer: 41.4 °C
